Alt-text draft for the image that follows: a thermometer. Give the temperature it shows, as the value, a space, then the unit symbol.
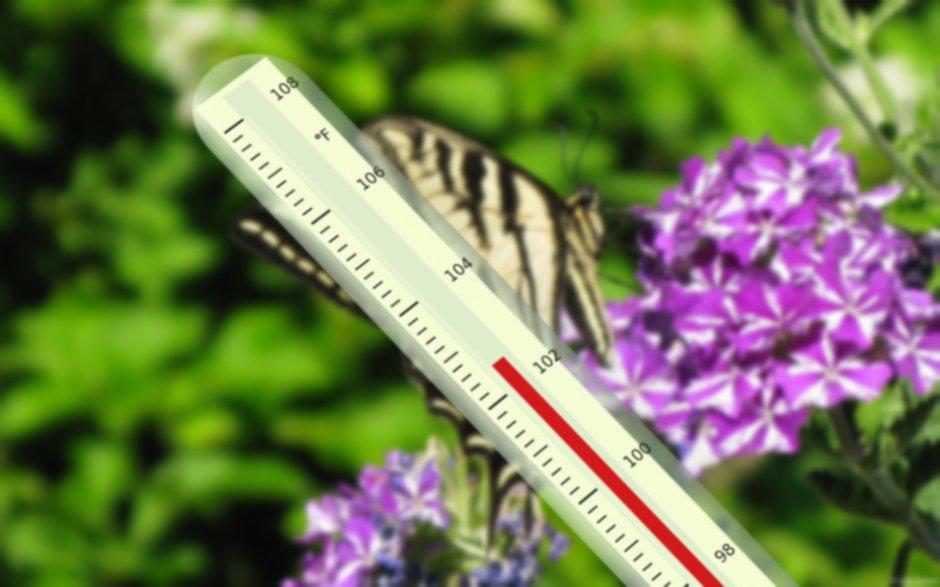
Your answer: 102.5 °F
